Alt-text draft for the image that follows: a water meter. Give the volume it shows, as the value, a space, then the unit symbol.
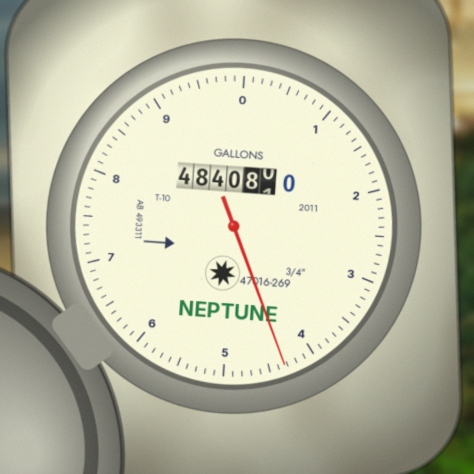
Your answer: 4840804.3 gal
